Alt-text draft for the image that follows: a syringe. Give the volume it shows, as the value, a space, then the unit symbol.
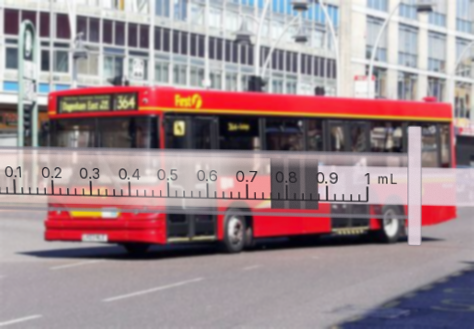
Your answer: 0.76 mL
